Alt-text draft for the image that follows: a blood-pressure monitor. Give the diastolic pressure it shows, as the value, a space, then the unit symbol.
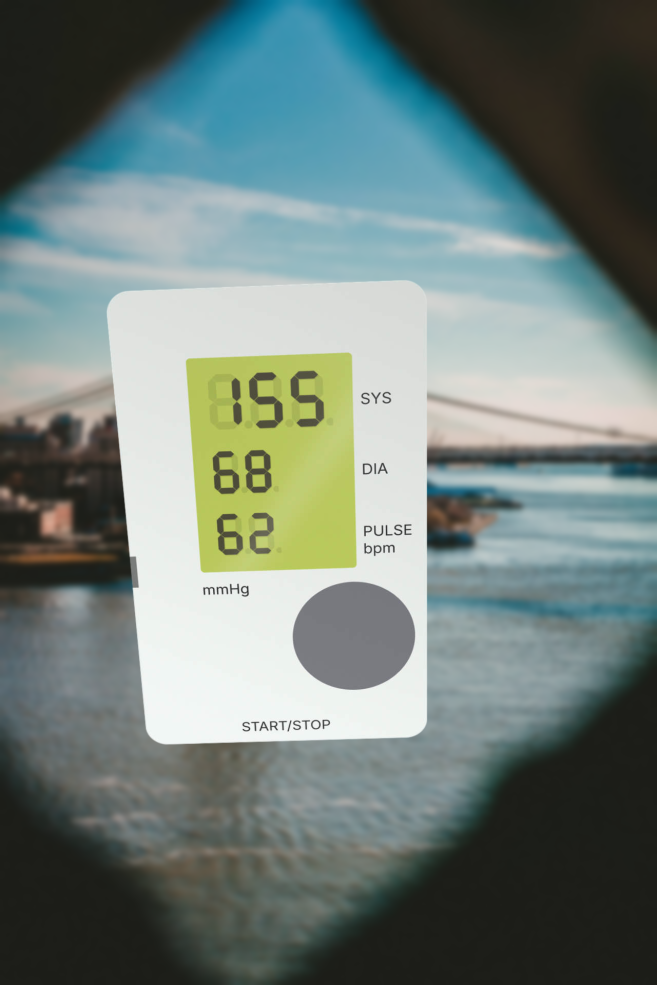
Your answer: 68 mmHg
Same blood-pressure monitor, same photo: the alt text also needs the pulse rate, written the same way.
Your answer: 62 bpm
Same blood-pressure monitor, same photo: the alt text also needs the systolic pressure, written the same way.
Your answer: 155 mmHg
